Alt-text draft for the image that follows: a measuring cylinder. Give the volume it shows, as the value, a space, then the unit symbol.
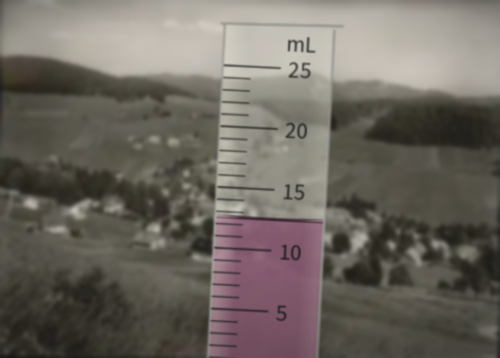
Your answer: 12.5 mL
